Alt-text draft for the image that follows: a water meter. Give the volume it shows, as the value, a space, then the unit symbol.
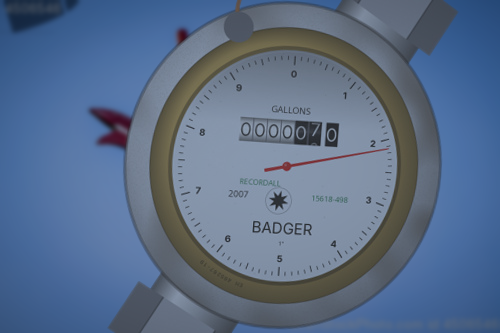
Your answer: 72.1 gal
